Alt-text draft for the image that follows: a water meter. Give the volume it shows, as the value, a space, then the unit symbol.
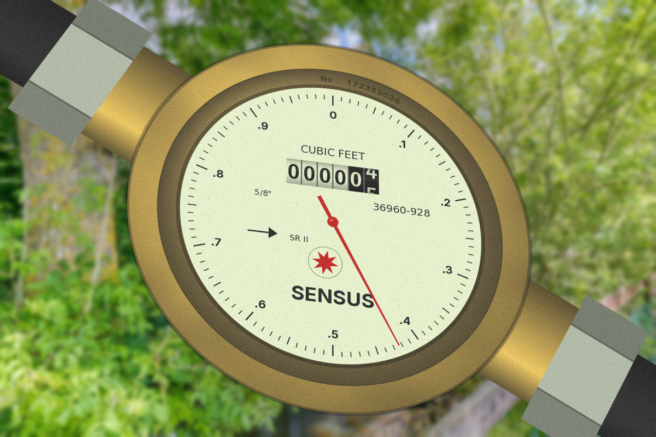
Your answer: 4.42 ft³
